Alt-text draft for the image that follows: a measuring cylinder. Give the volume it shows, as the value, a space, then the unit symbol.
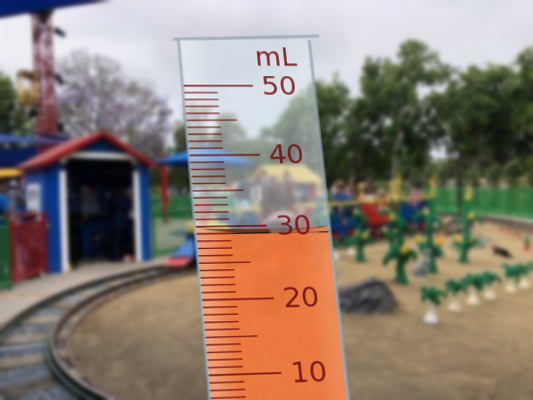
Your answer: 29 mL
